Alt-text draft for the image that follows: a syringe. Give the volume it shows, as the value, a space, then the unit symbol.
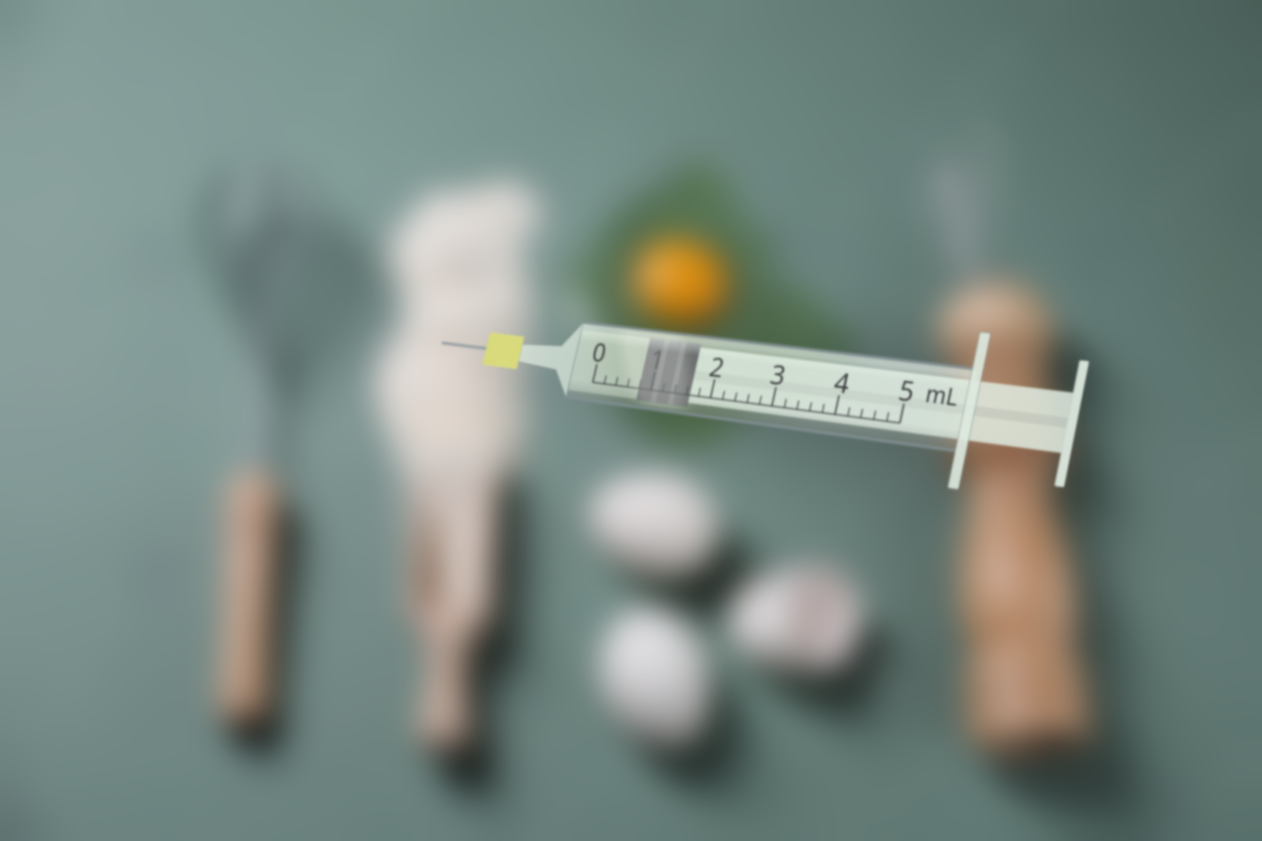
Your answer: 0.8 mL
